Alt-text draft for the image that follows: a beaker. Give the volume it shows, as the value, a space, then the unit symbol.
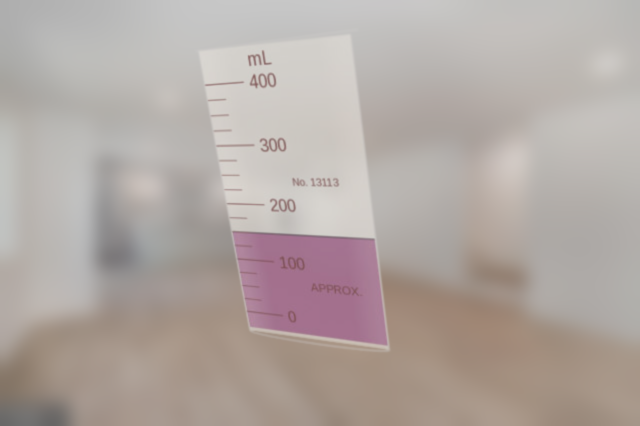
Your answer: 150 mL
